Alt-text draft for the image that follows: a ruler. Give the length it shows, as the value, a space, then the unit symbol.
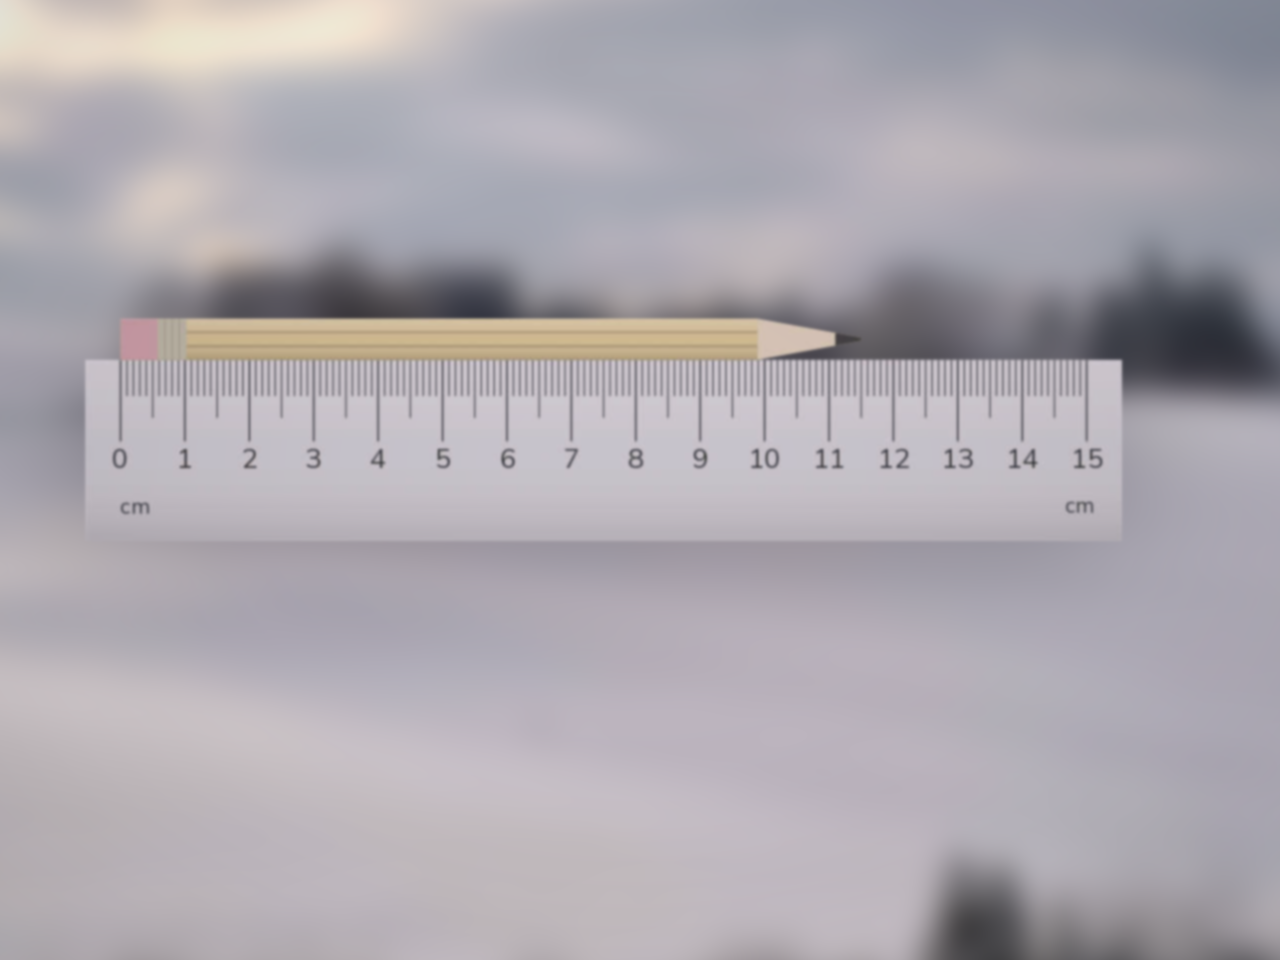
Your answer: 11.5 cm
